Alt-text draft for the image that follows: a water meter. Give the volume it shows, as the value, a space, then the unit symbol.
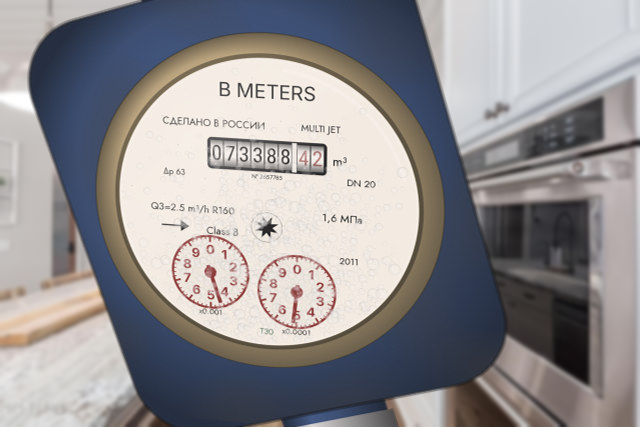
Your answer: 73388.4245 m³
